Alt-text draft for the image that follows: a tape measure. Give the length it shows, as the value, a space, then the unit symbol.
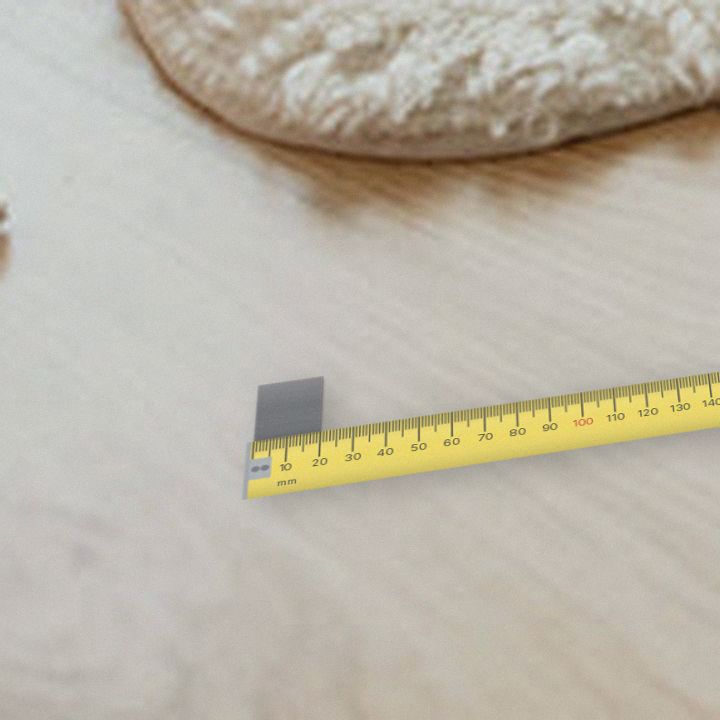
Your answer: 20 mm
